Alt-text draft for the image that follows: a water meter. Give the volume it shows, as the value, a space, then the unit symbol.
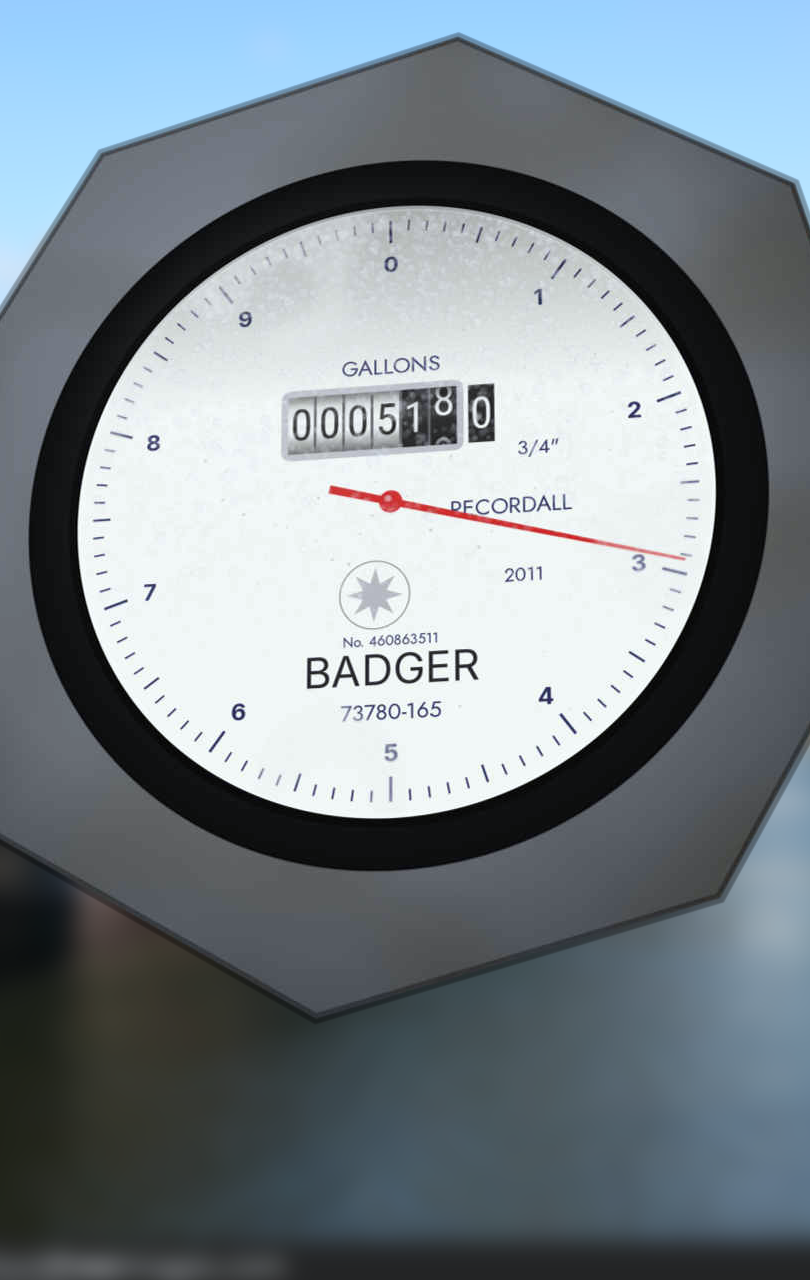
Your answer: 5182.9 gal
